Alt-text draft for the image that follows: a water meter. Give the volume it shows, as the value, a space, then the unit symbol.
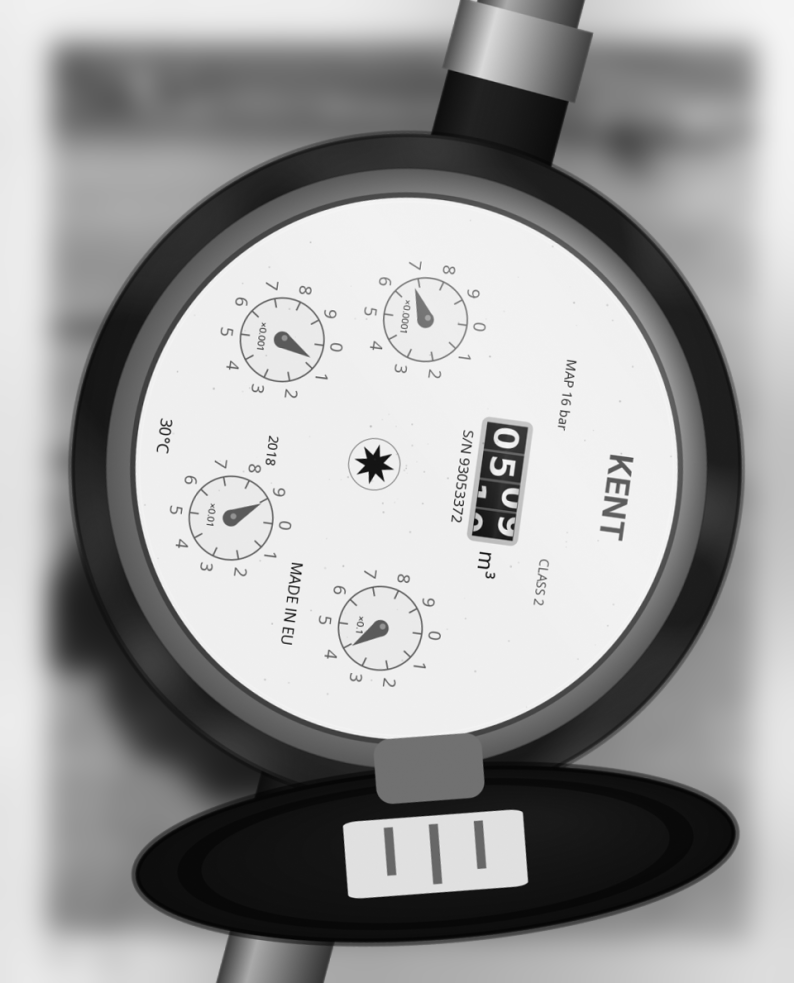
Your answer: 509.3906 m³
